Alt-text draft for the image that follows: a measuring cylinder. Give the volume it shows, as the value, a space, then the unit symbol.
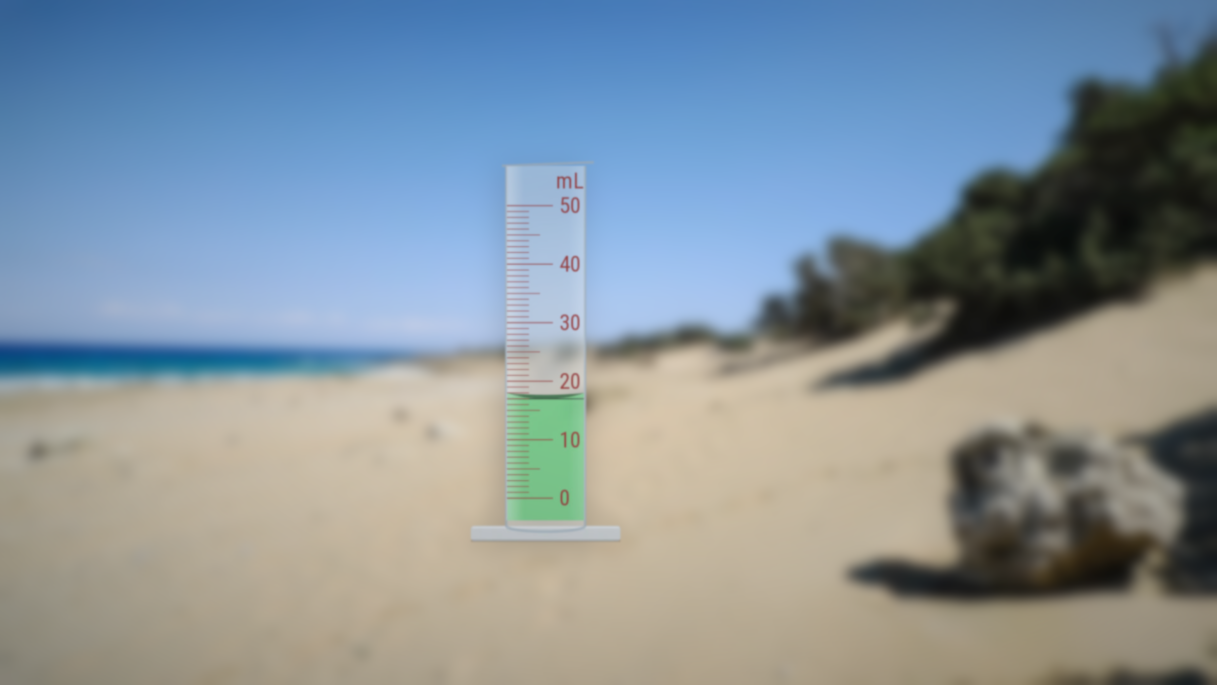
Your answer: 17 mL
